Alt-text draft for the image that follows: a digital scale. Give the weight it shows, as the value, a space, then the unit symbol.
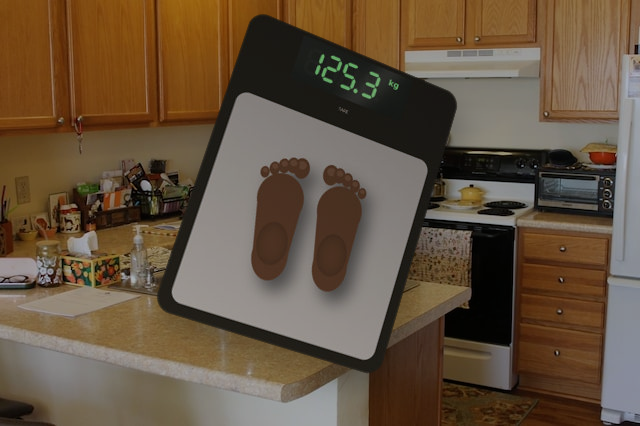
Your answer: 125.3 kg
